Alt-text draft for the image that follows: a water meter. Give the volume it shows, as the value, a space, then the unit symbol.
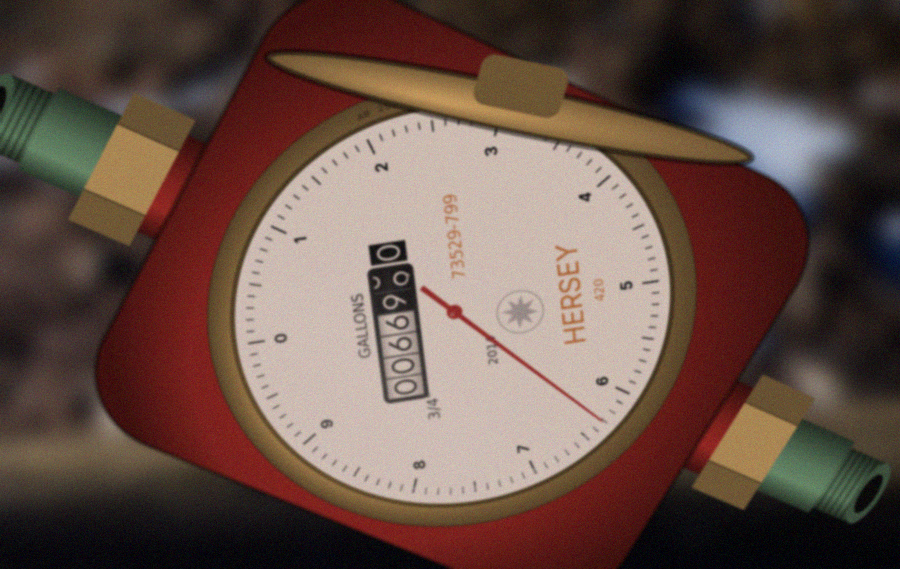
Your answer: 66986.3 gal
